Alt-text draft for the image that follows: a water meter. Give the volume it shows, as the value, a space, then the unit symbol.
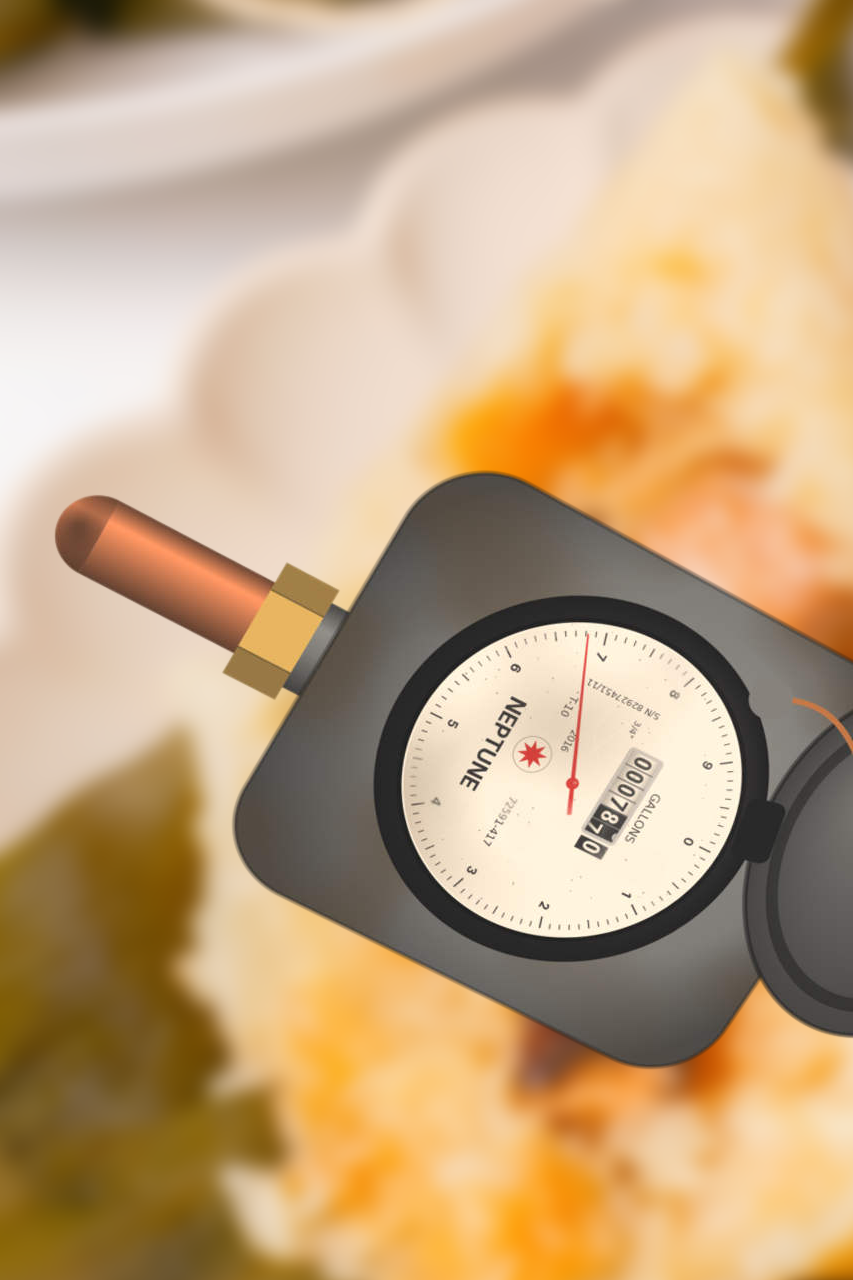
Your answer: 7866.8 gal
